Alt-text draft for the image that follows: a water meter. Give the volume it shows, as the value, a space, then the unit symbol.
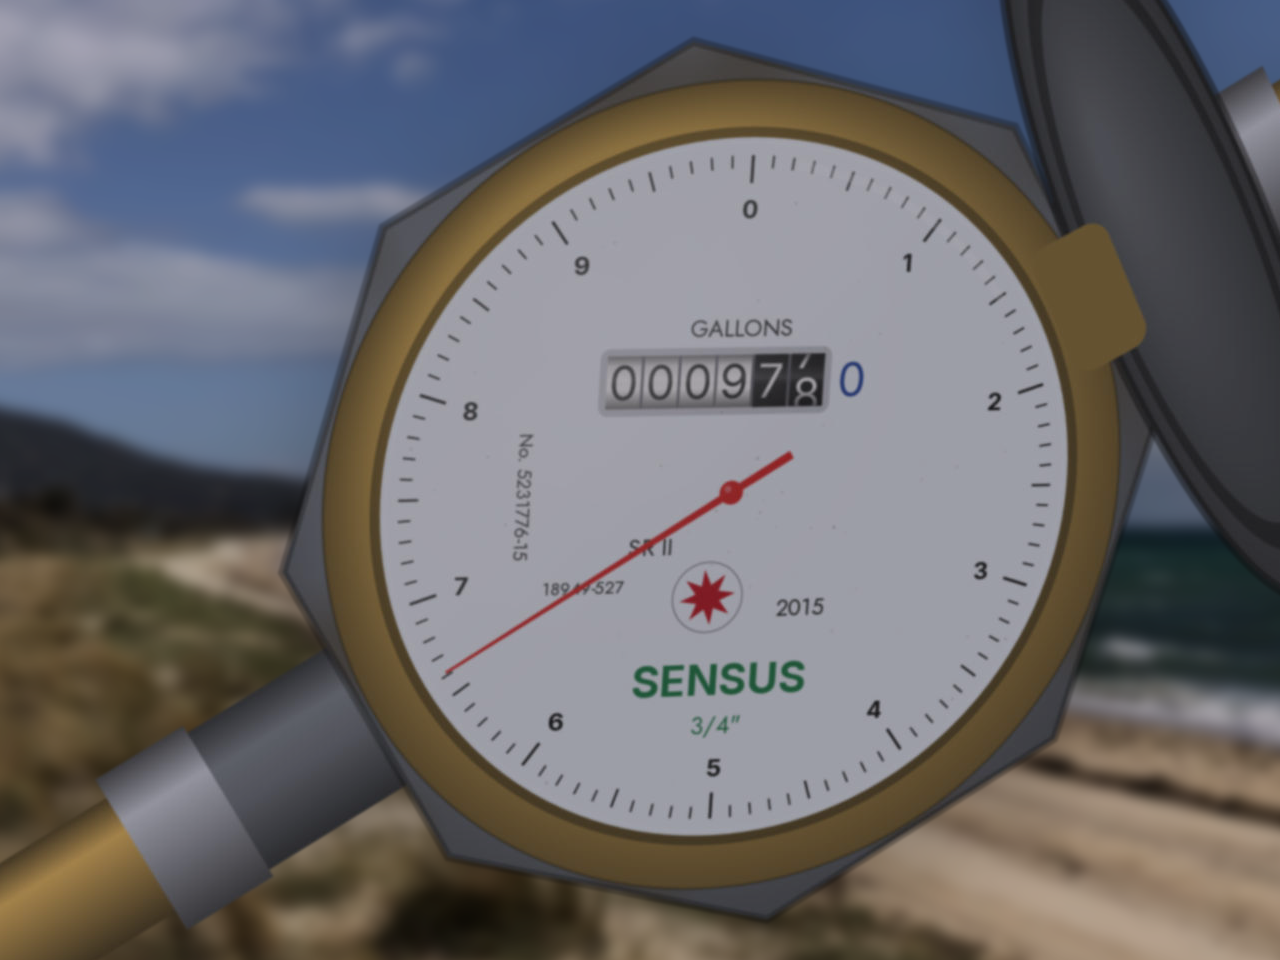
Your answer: 9776.6 gal
